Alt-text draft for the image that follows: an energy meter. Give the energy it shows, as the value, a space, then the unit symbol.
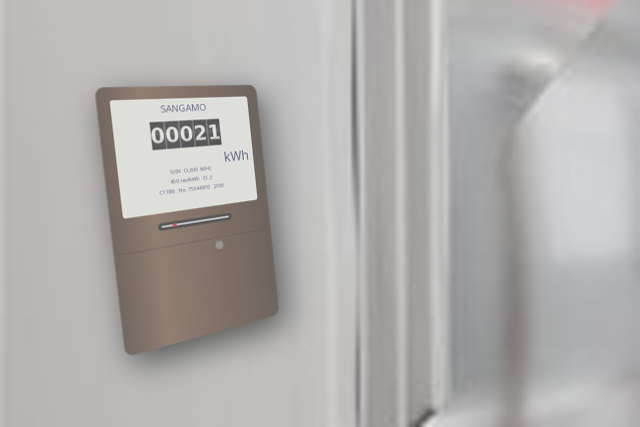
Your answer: 21 kWh
